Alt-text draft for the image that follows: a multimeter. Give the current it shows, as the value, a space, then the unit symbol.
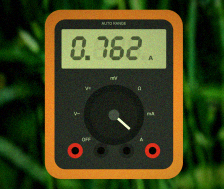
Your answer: 0.762 A
